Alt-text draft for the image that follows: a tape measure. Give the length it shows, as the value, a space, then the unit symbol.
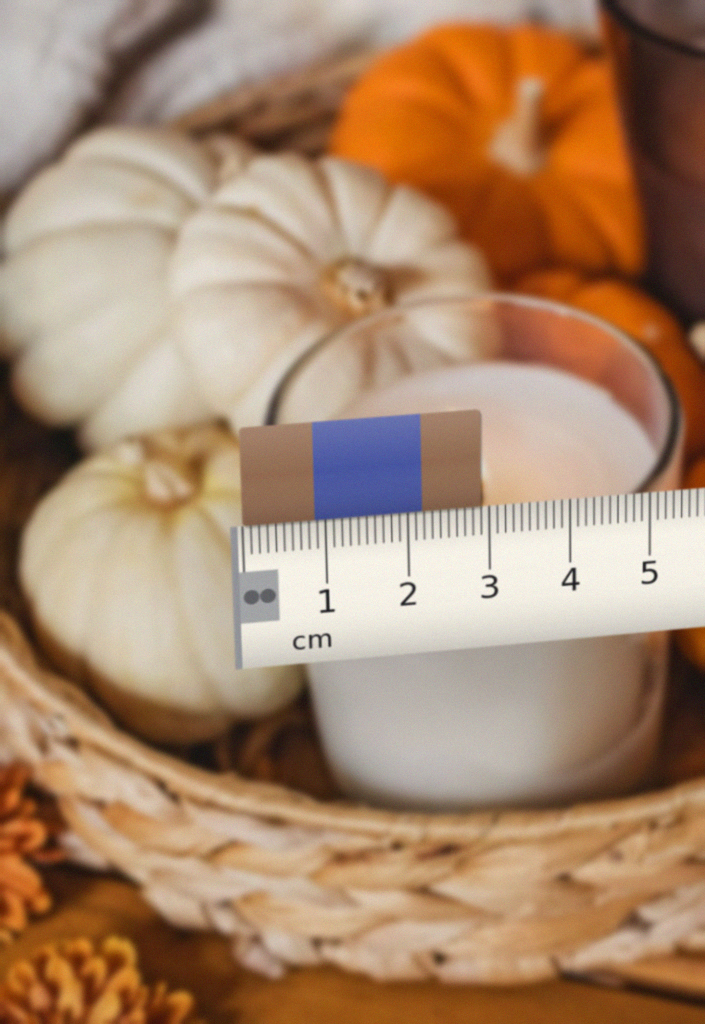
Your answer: 2.9 cm
